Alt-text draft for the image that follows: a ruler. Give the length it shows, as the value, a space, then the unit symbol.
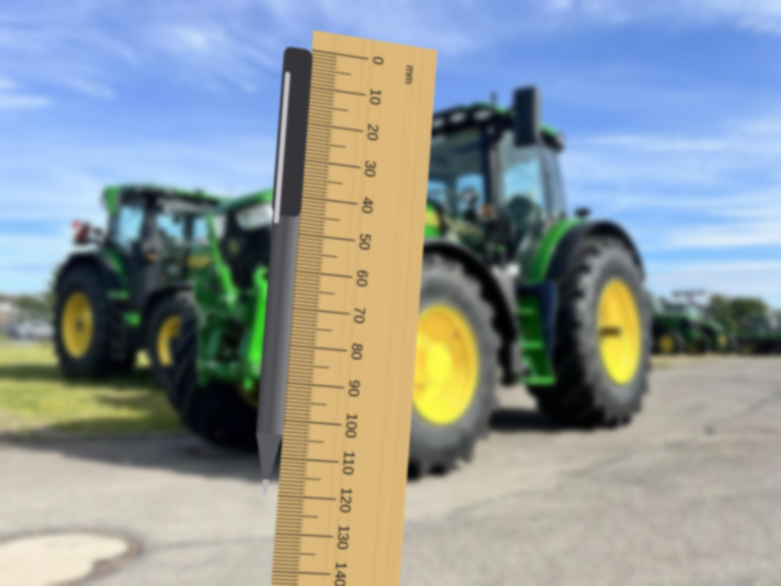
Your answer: 120 mm
